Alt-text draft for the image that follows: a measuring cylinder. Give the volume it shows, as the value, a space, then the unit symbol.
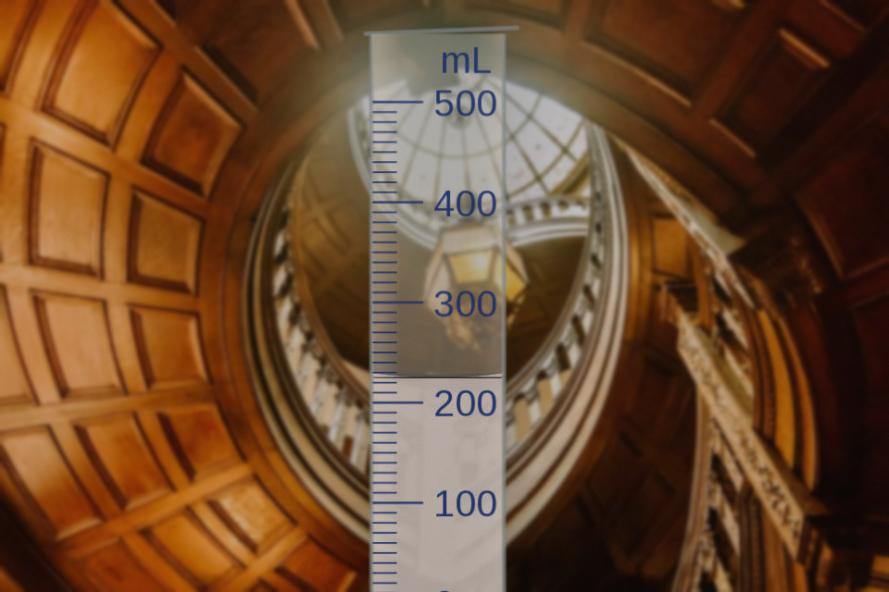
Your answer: 225 mL
